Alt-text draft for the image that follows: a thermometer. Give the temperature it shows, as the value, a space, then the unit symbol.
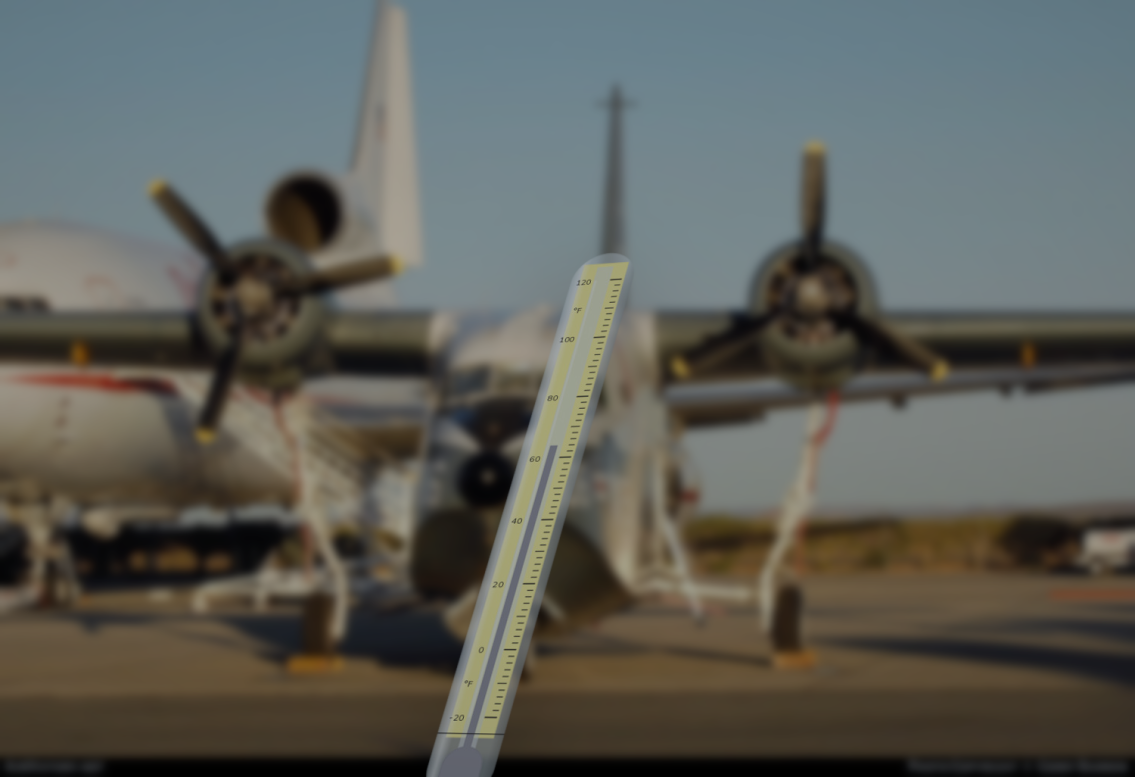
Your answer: 64 °F
